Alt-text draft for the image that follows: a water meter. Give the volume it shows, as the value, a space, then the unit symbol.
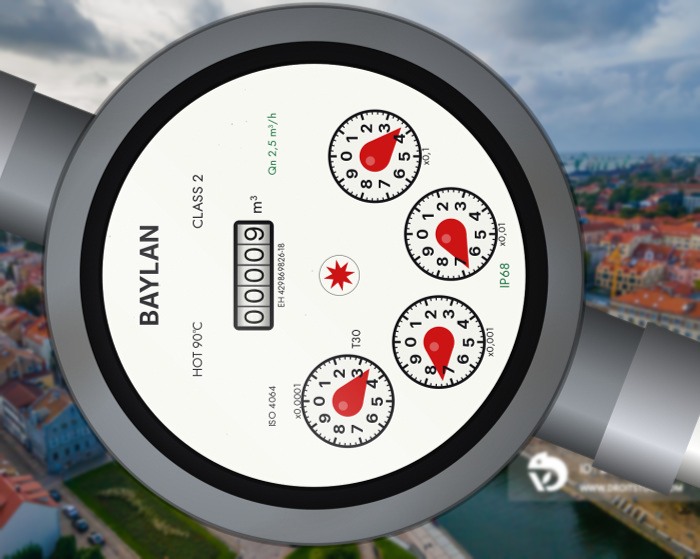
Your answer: 9.3673 m³
